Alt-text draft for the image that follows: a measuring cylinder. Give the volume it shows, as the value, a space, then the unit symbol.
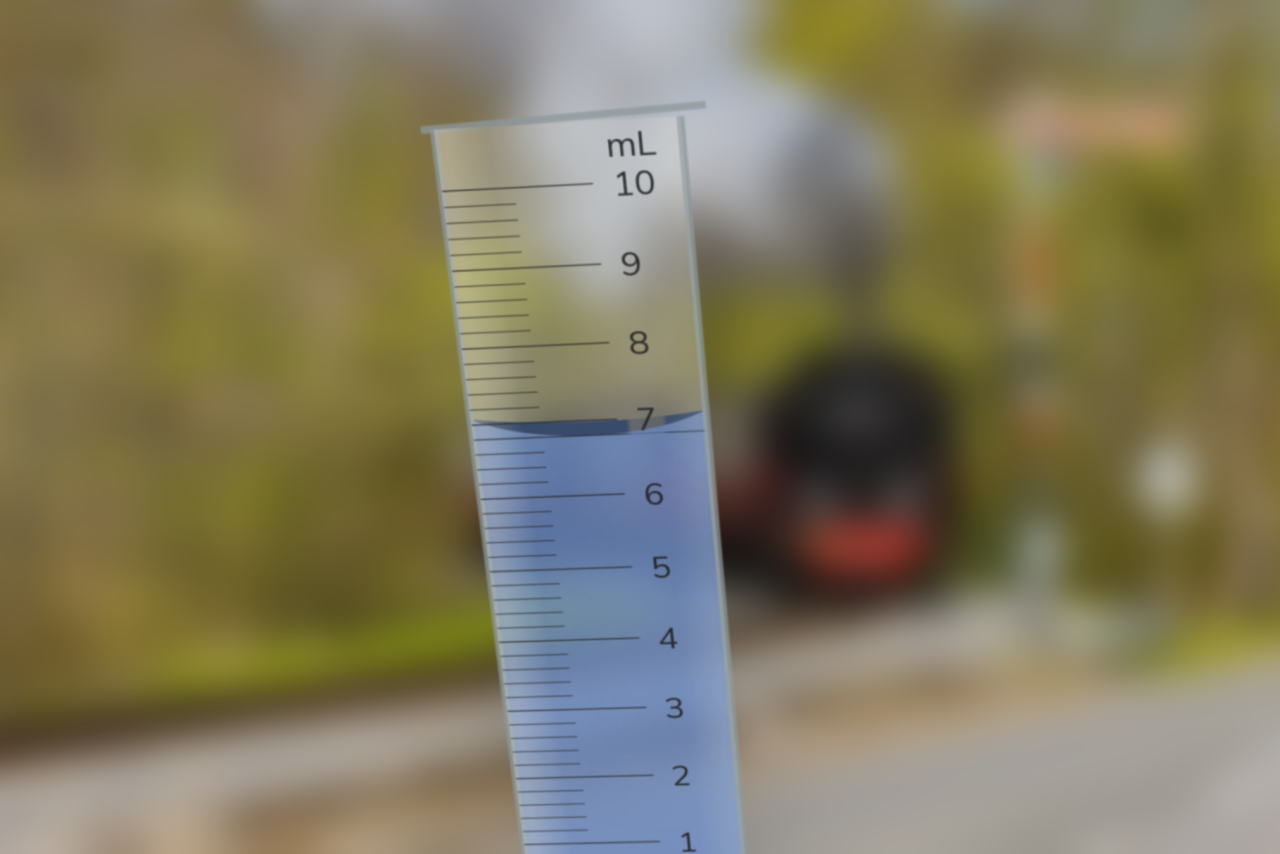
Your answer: 6.8 mL
